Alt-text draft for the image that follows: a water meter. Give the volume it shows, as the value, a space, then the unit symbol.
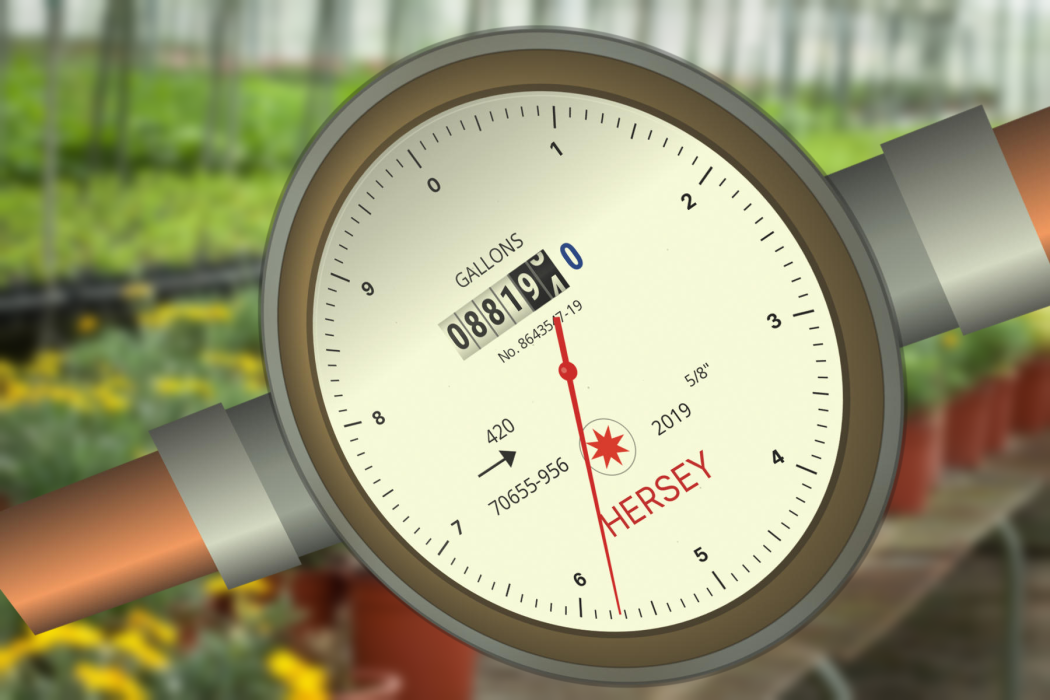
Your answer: 881935.7 gal
